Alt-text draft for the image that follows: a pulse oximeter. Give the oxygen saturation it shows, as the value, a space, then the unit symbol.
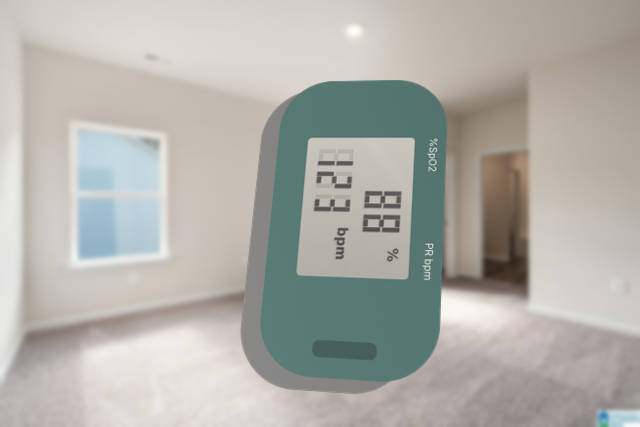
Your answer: 88 %
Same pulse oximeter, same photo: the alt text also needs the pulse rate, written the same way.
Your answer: 123 bpm
